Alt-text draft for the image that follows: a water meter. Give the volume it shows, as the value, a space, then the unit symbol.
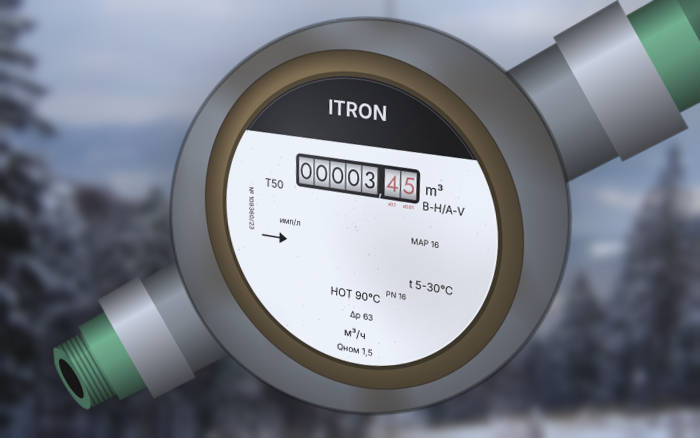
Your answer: 3.45 m³
